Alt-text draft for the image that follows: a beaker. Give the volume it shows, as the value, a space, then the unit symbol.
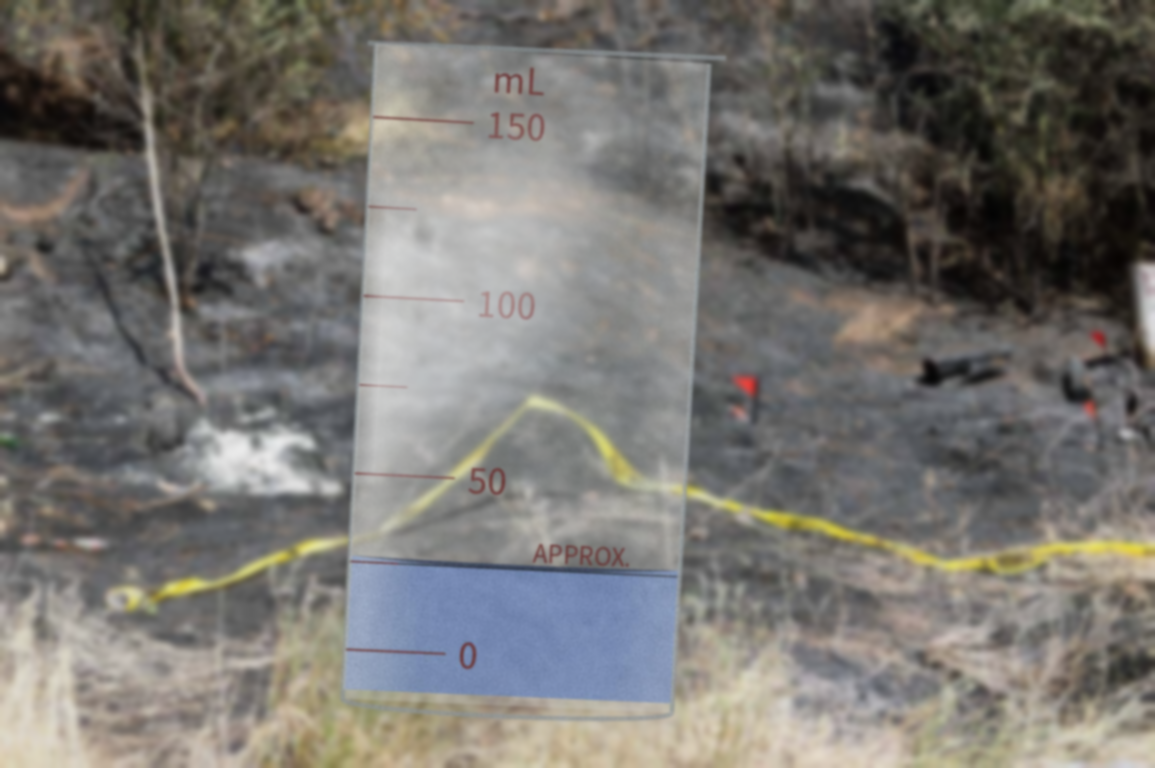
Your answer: 25 mL
